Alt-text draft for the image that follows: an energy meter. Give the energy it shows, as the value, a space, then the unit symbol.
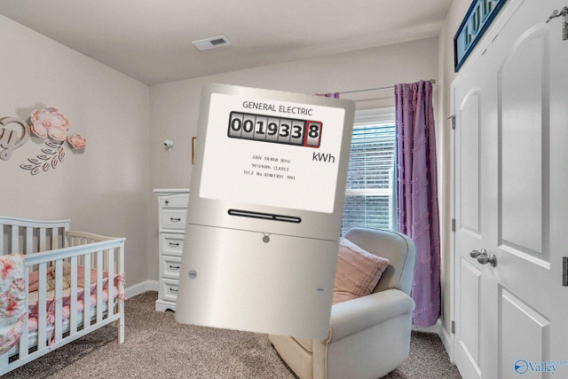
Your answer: 1933.8 kWh
